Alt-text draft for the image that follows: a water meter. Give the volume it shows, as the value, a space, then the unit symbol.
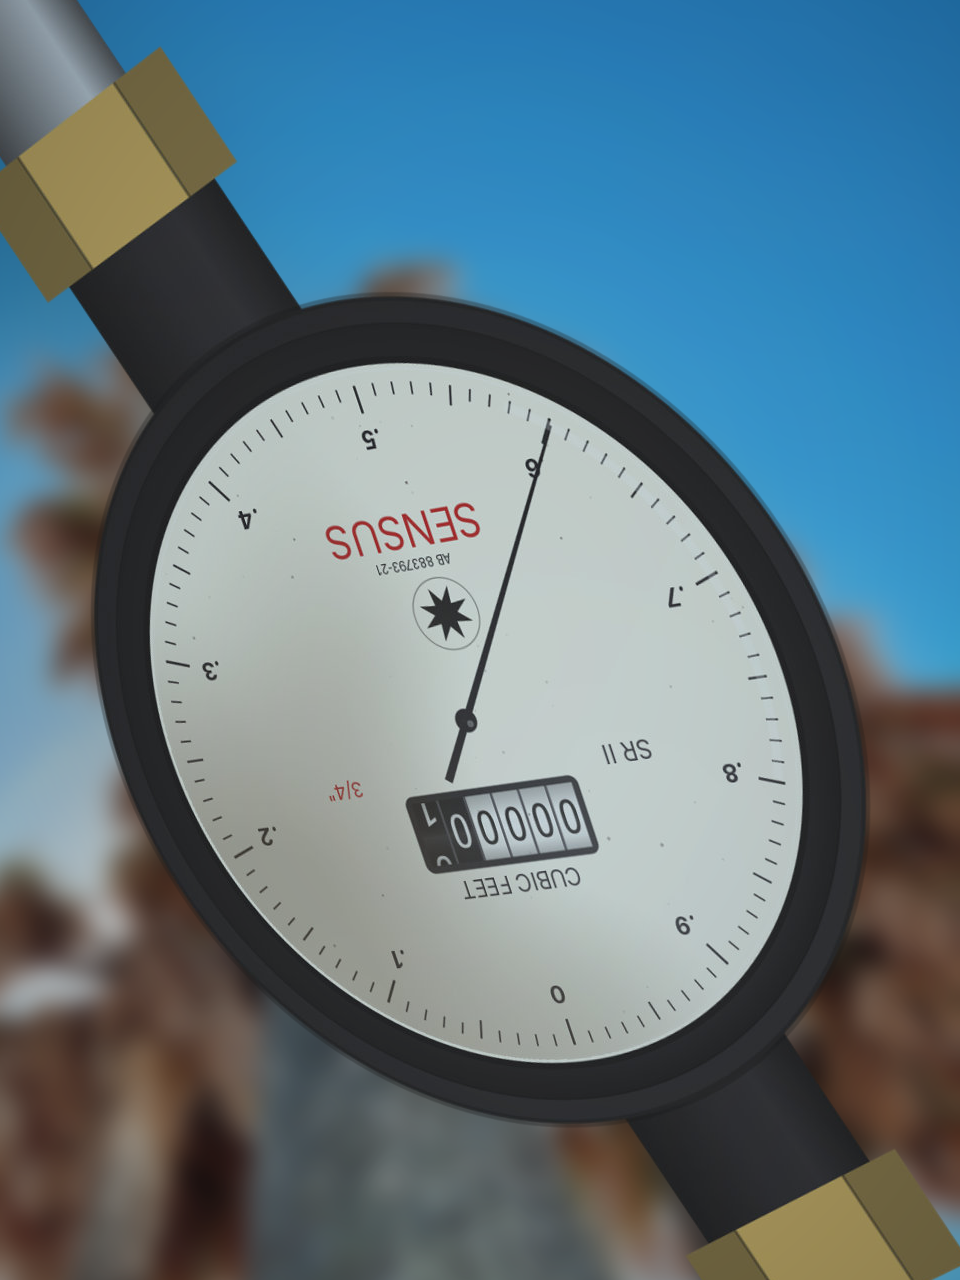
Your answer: 0.60 ft³
